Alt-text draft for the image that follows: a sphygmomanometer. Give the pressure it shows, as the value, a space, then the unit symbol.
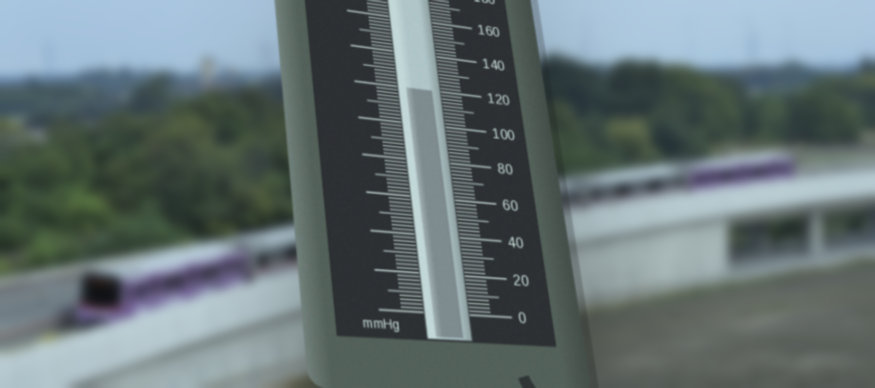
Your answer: 120 mmHg
